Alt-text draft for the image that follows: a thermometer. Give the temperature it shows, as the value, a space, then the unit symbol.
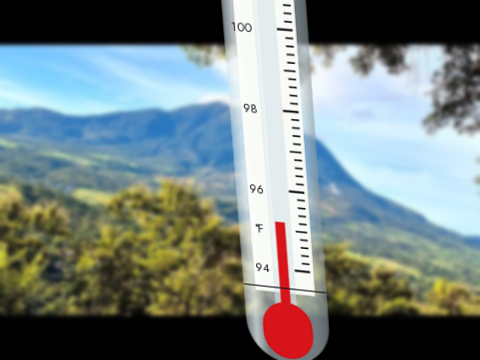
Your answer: 95.2 °F
